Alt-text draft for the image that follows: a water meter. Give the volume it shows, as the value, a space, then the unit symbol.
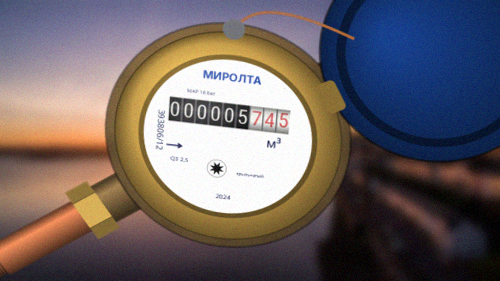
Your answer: 5.745 m³
